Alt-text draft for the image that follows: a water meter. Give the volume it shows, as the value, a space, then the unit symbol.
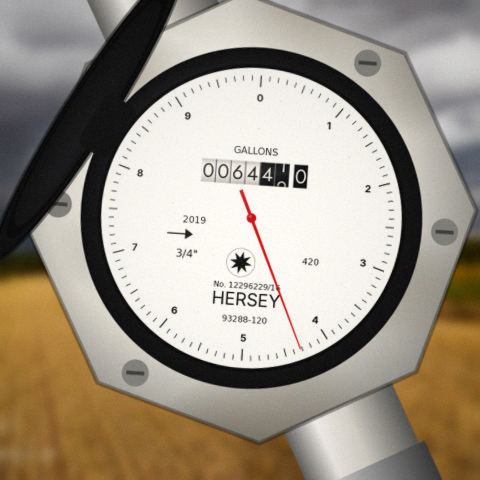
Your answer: 64414.3 gal
